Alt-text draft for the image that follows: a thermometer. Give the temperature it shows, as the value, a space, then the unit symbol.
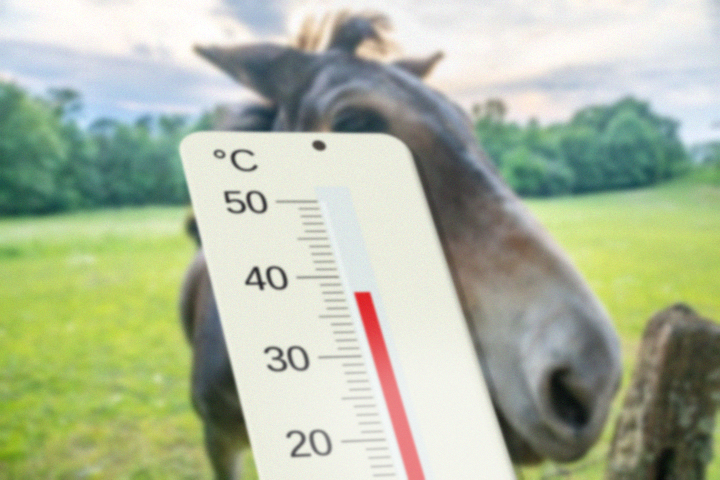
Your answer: 38 °C
